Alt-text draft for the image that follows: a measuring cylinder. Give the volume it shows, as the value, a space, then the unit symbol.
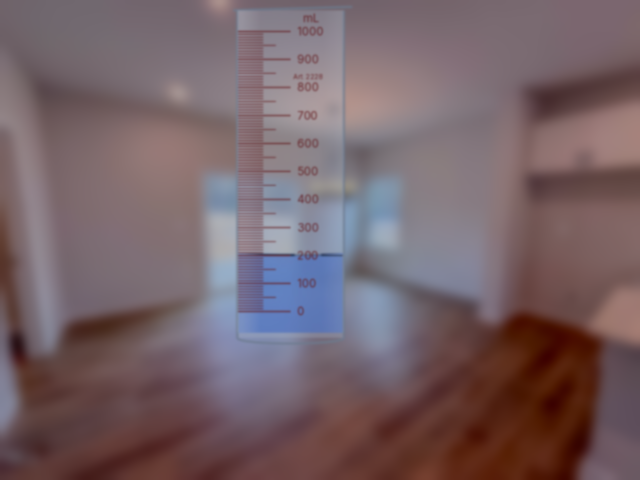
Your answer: 200 mL
